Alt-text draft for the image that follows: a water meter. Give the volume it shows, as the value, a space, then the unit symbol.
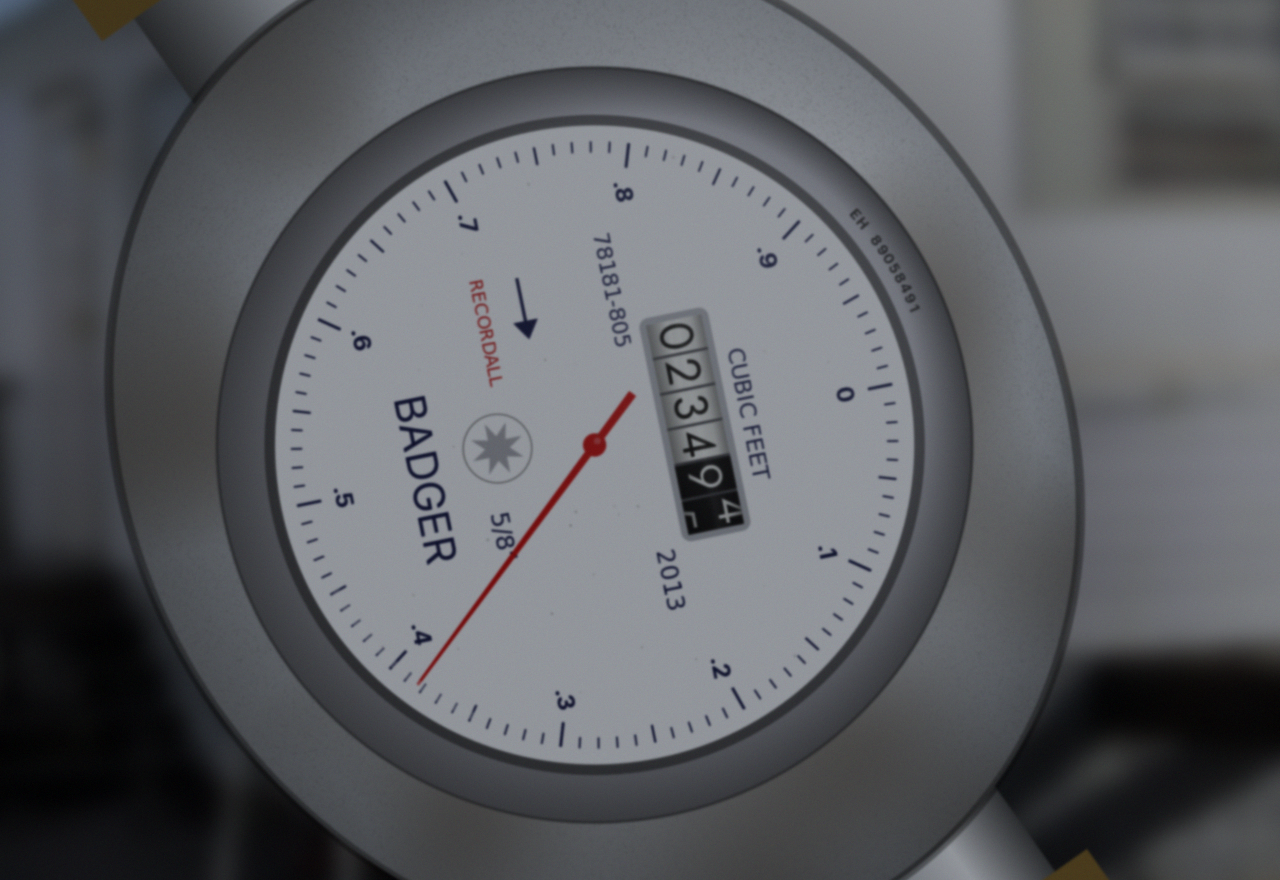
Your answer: 23494.38 ft³
